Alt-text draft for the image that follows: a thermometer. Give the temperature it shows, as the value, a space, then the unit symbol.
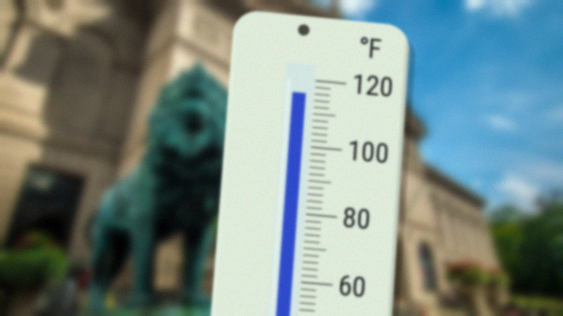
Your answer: 116 °F
